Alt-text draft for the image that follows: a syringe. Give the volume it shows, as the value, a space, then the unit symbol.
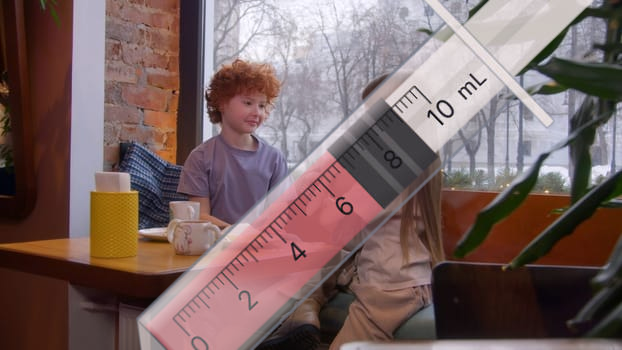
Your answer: 6.8 mL
